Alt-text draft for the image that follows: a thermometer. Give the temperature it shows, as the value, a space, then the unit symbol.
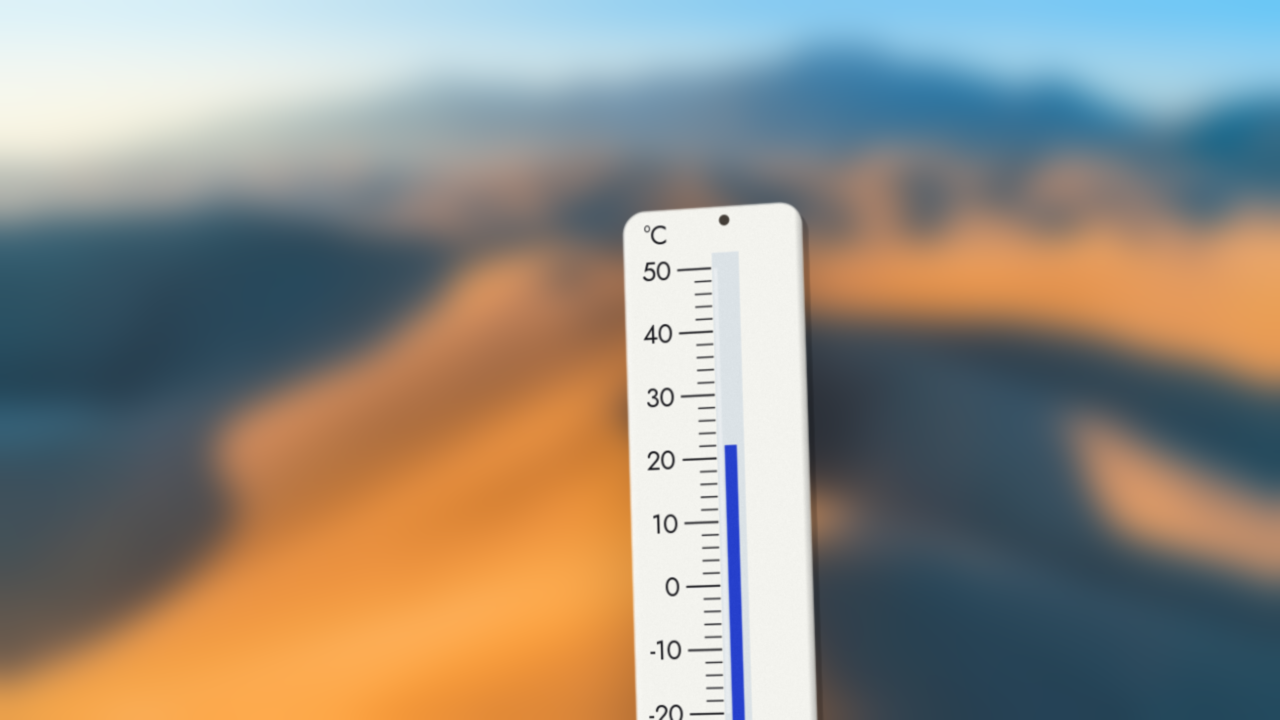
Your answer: 22 °C
